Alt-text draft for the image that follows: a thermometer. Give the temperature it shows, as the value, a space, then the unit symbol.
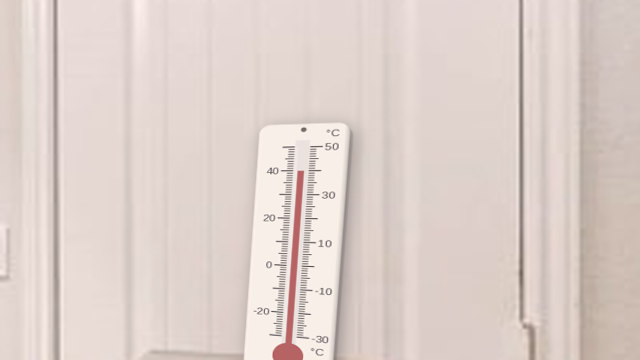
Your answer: 40 °C
